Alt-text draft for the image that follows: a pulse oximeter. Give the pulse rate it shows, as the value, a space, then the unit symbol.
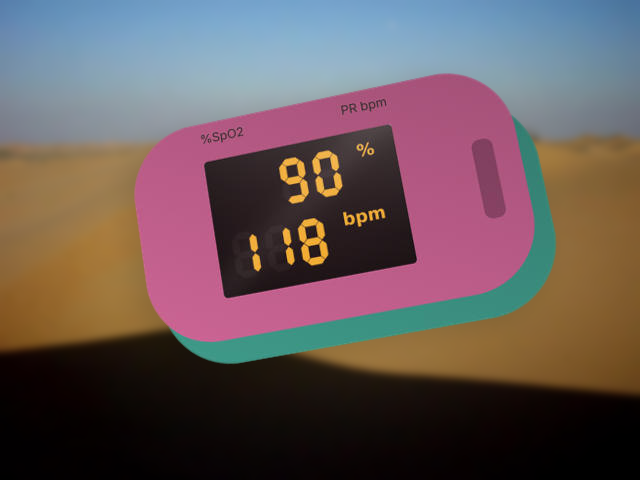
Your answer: 118 bpm
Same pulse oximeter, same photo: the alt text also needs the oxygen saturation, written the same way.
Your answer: 90 %
